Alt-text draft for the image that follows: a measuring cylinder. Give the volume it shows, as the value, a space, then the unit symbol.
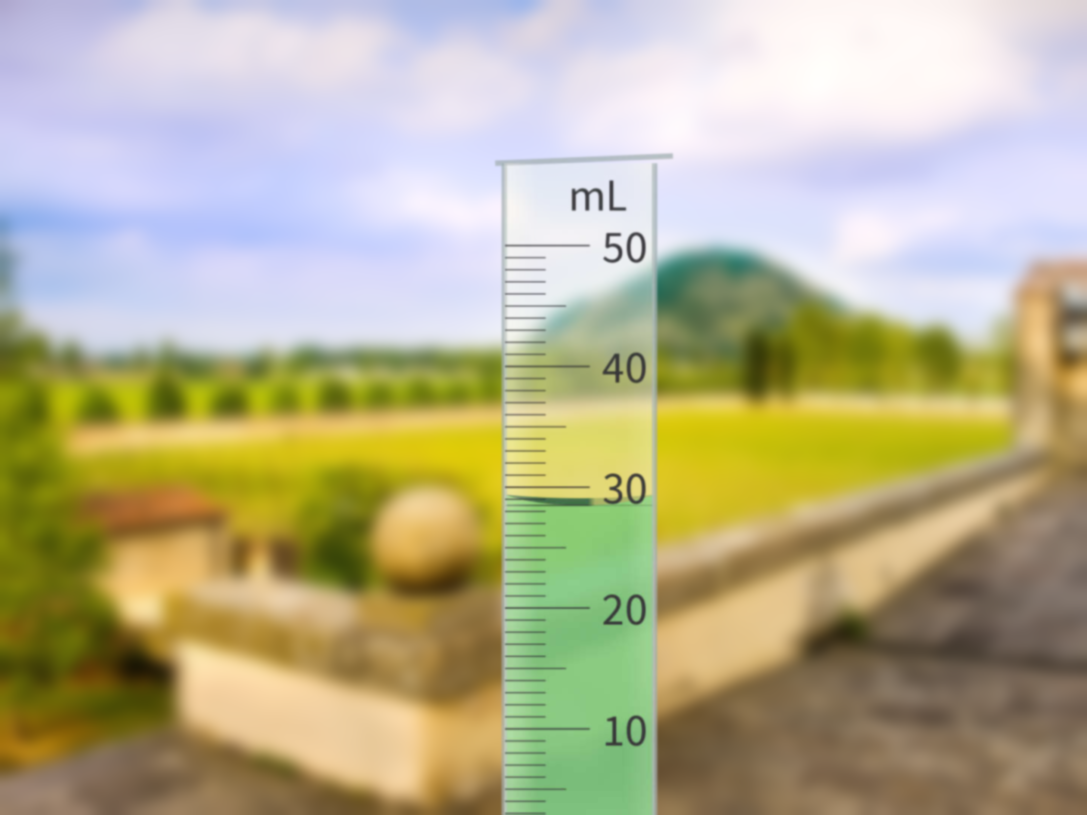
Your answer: 28.5 mL
